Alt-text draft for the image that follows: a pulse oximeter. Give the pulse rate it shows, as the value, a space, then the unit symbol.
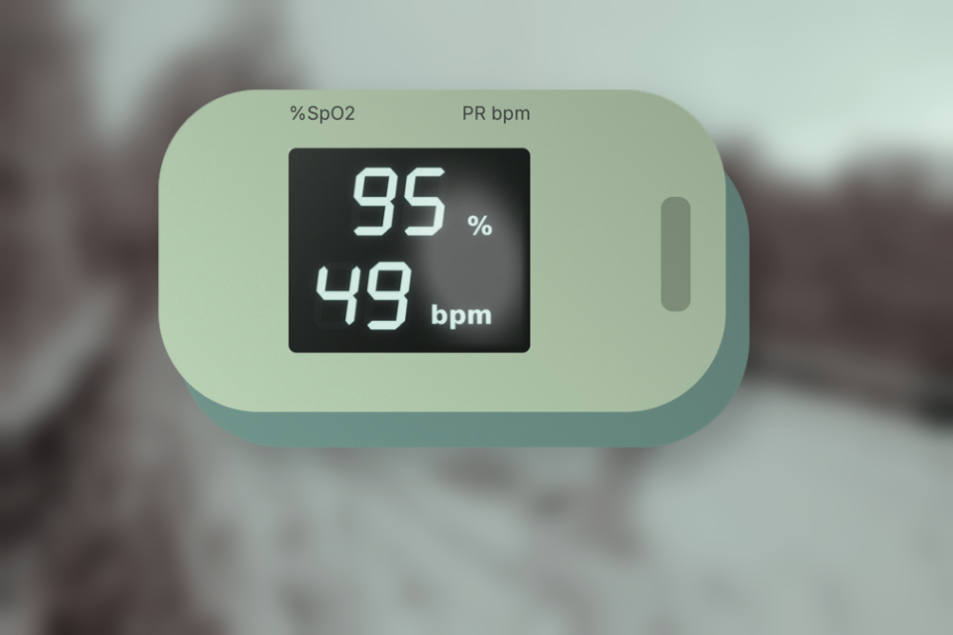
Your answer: 49 bpm
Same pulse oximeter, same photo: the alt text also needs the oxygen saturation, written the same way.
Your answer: 95 %
